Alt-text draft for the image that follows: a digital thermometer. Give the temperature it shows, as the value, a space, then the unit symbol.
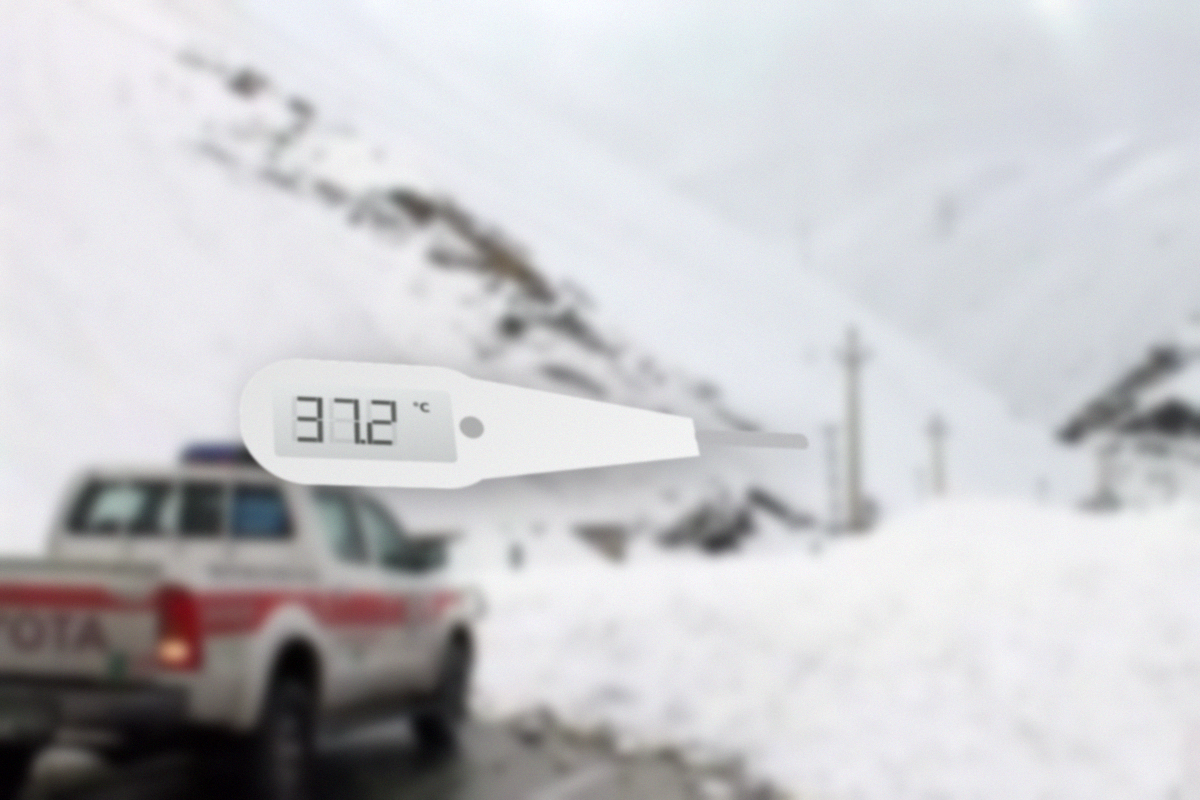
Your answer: 37.2 °C
